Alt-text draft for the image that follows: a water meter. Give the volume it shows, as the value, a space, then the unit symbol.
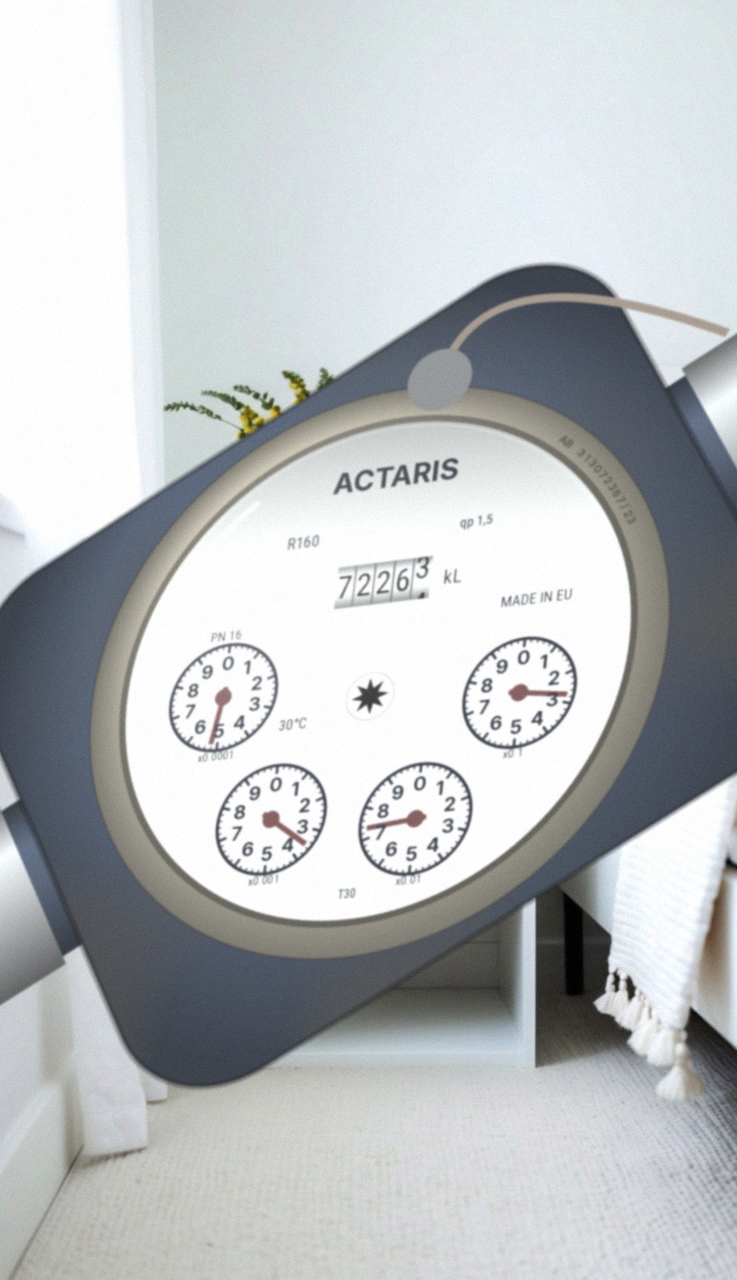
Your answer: 72263.2735 kL
